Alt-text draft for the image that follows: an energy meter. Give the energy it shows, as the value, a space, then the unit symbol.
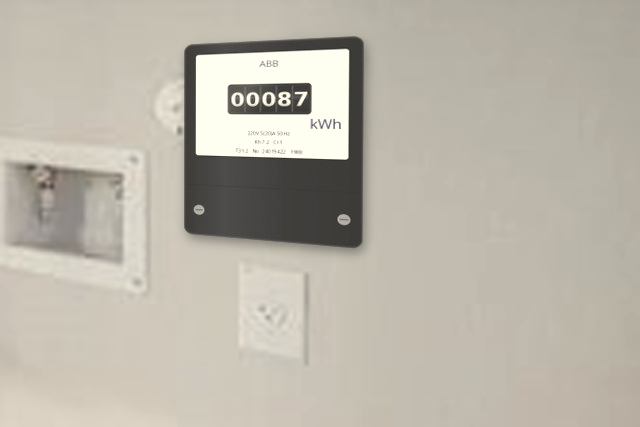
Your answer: 87 kWh
